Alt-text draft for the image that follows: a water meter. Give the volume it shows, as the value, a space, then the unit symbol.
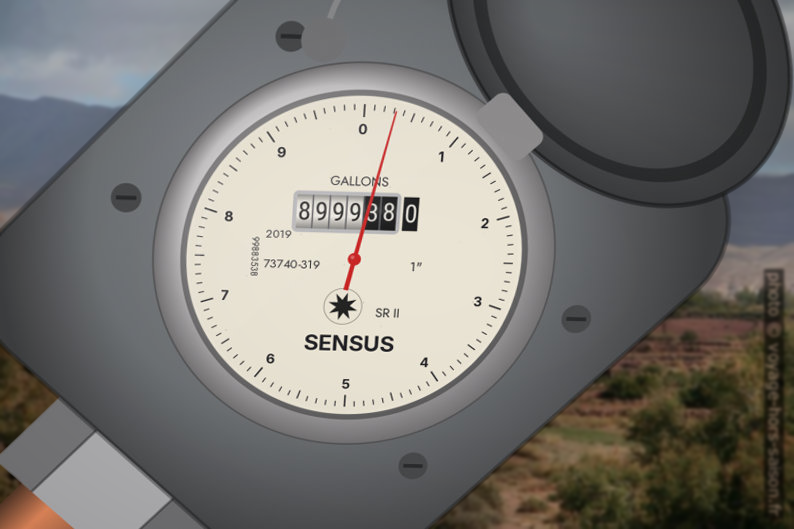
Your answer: 8999380.3 gal
